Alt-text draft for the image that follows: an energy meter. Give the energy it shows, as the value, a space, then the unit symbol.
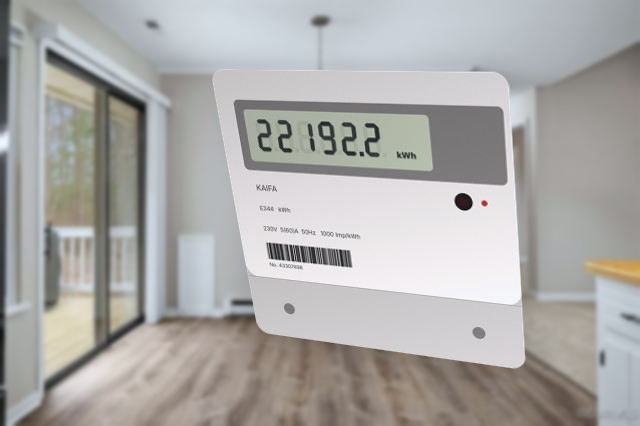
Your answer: 22192.2 kWh
